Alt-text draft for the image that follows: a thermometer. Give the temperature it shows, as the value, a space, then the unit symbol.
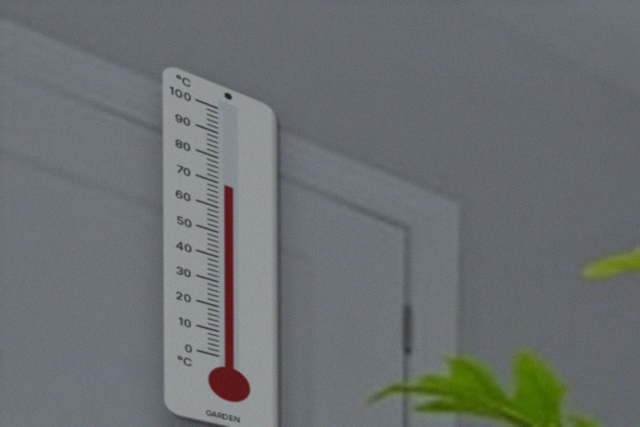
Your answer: 70 °C
